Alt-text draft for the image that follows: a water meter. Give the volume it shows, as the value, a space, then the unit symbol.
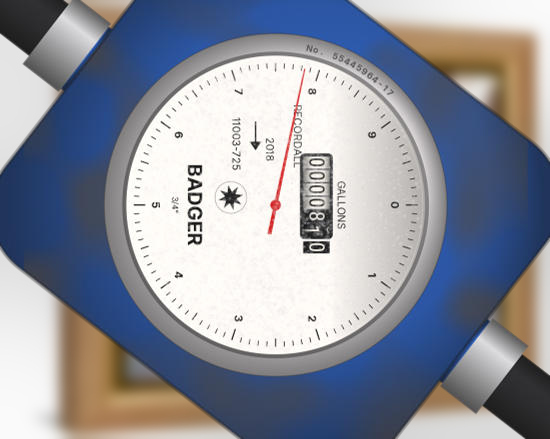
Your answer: 807.8 gal
